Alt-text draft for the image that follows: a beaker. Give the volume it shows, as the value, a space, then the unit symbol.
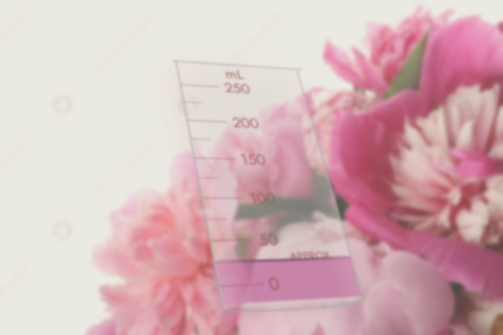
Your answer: 25 mL
